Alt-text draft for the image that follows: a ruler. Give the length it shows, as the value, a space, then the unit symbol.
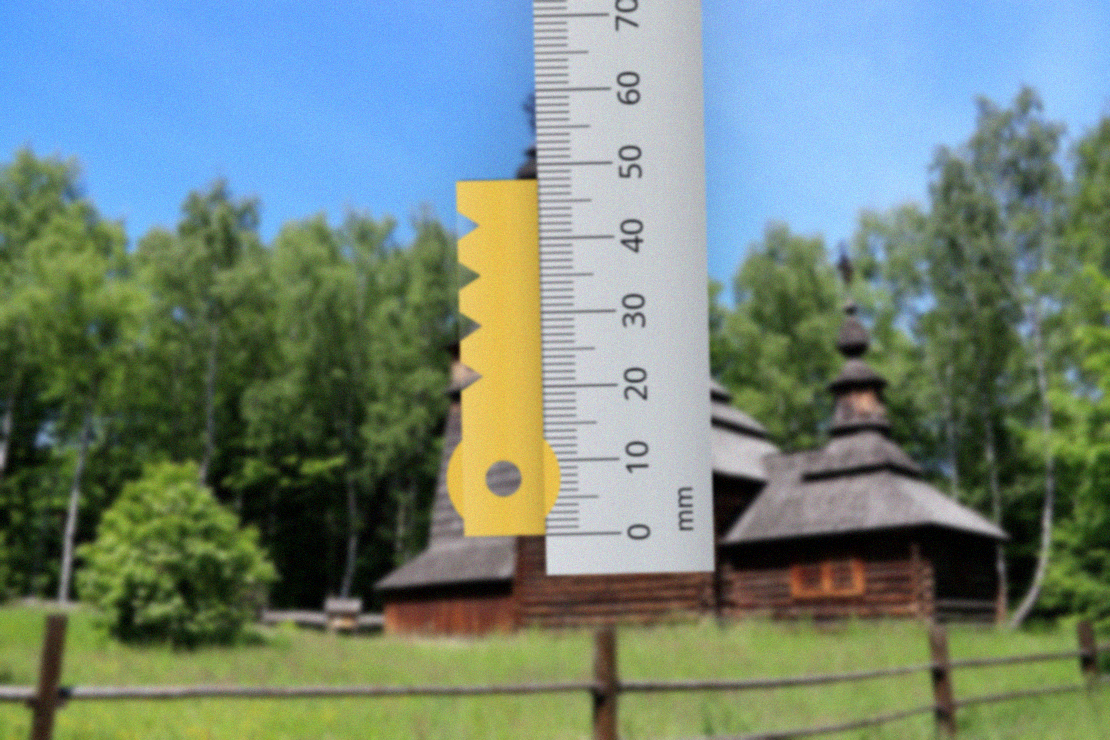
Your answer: 48 mm
